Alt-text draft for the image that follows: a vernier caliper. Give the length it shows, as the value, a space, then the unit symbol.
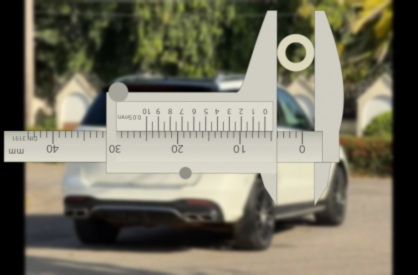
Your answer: 6.0 mm
